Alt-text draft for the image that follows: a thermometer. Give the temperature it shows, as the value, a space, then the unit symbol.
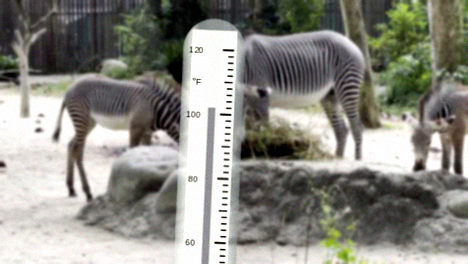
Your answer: 102 °F
